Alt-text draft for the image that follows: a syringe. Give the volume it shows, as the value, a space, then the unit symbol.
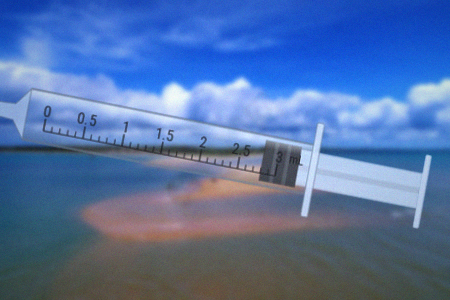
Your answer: 2.8 mL
